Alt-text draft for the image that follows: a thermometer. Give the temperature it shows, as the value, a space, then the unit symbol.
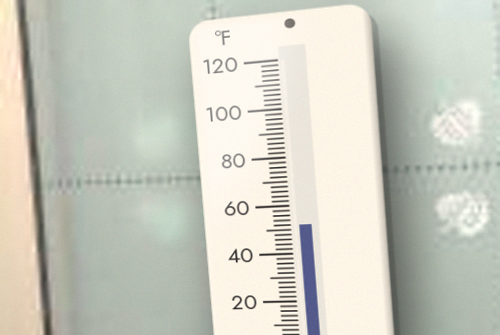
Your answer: 52 °F
